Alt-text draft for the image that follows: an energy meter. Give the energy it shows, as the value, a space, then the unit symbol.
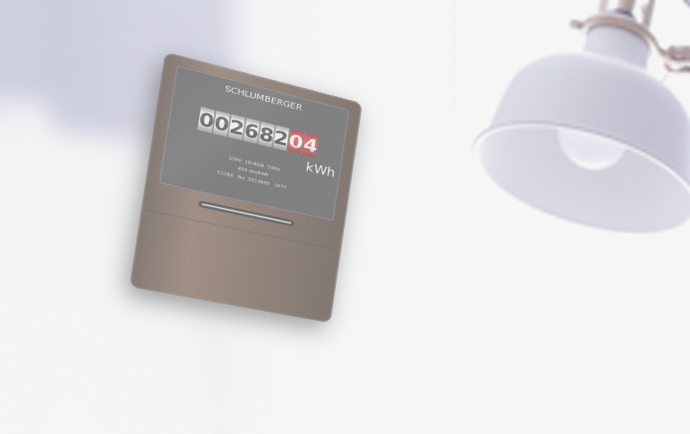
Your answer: 2682.04 kWh
